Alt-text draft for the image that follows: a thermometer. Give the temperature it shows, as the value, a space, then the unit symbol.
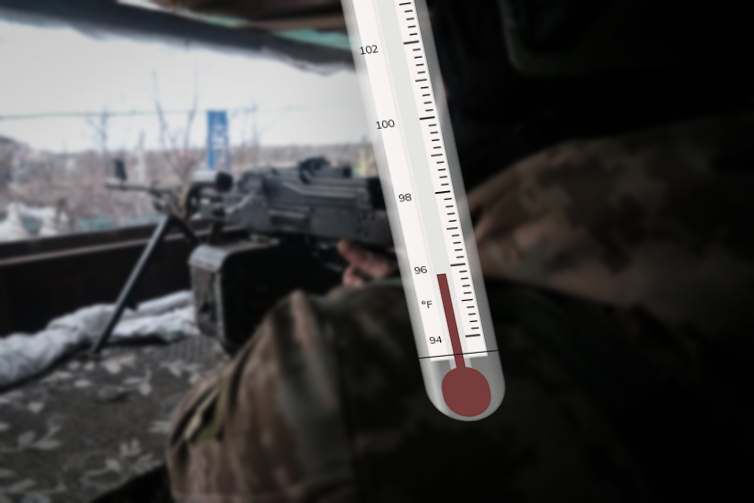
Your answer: 95.8 °F
